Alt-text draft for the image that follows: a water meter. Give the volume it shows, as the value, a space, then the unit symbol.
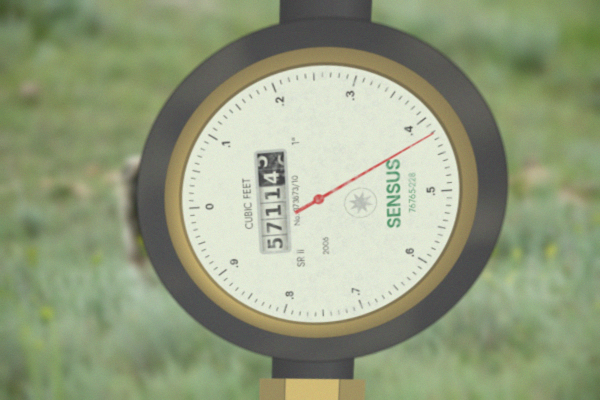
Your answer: 571145.42 ft³
